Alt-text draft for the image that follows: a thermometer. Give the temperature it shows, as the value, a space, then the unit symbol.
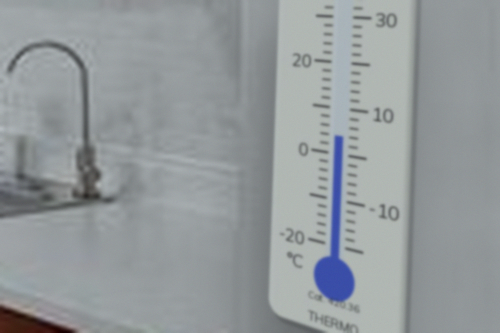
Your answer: 4 °C
